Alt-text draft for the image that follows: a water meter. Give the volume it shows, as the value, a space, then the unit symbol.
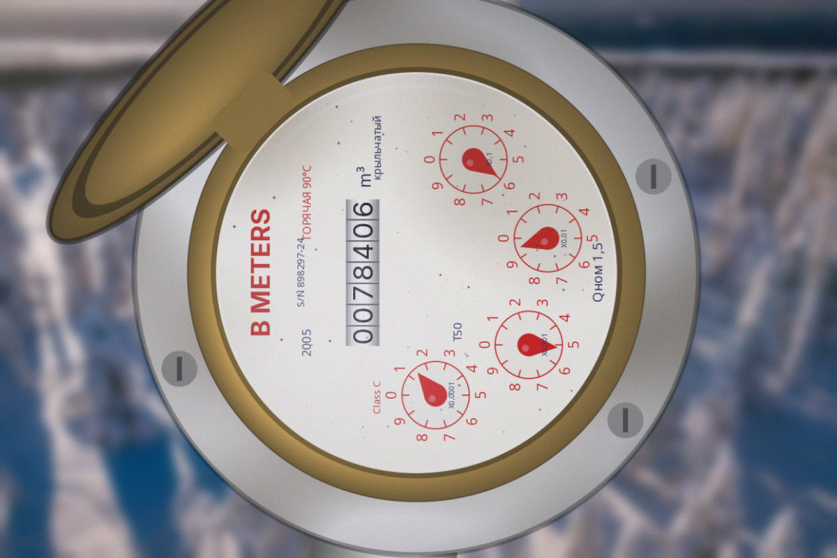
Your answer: 78406.5951 m³
